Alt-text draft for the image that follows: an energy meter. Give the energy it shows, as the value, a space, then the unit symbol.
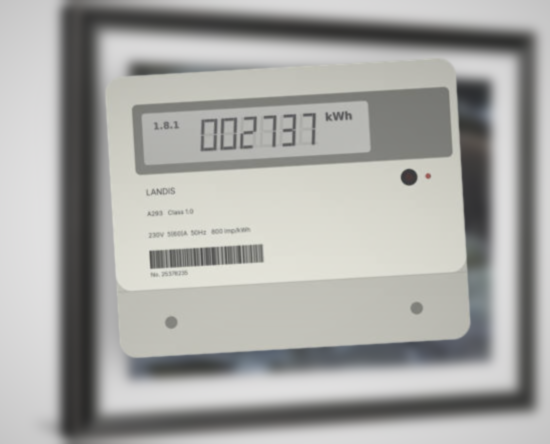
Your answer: 2737 kWh
